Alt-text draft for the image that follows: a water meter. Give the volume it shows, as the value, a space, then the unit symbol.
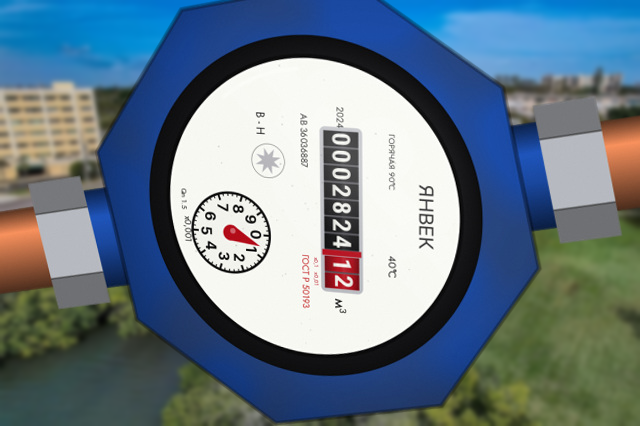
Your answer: 2824.120 m³
